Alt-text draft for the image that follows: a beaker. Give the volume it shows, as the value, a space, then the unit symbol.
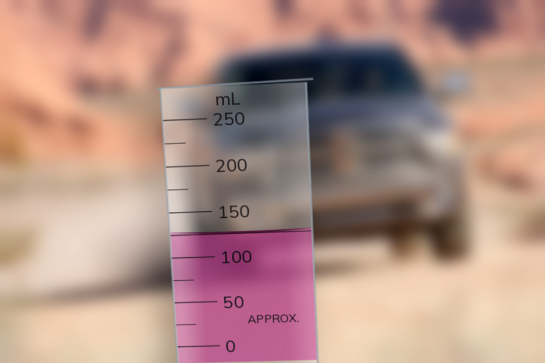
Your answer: 125 mL
